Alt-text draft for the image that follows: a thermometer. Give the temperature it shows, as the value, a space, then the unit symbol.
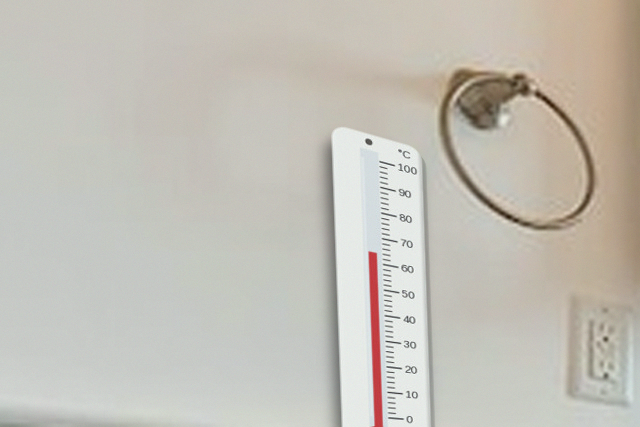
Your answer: 64 °C
